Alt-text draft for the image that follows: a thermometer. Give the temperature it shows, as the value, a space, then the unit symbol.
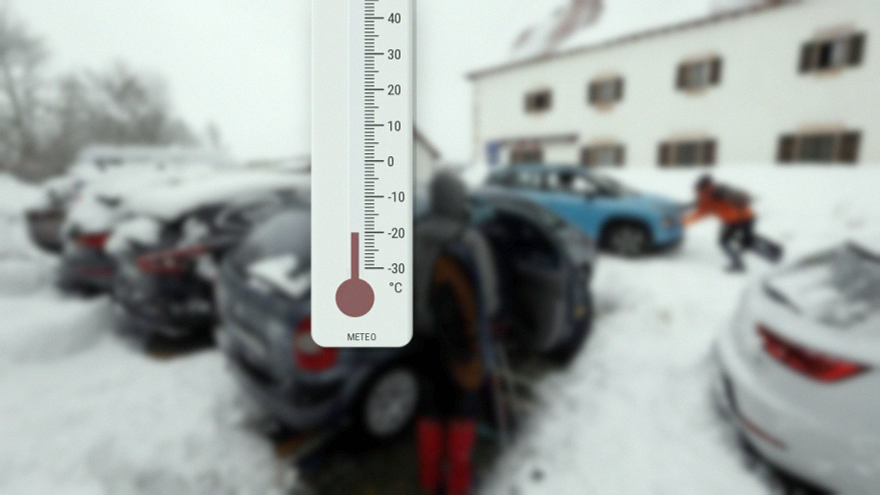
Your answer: -20 °C
